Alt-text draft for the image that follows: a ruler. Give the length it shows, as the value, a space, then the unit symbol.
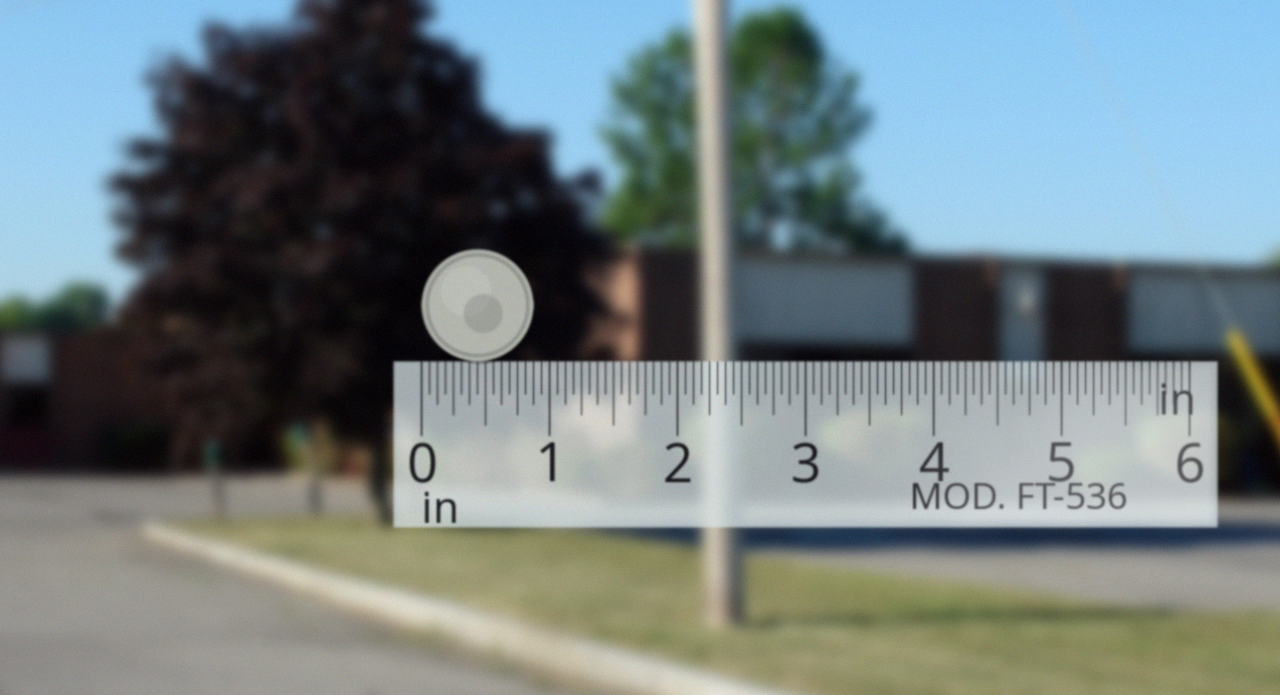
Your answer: 0.875 in
